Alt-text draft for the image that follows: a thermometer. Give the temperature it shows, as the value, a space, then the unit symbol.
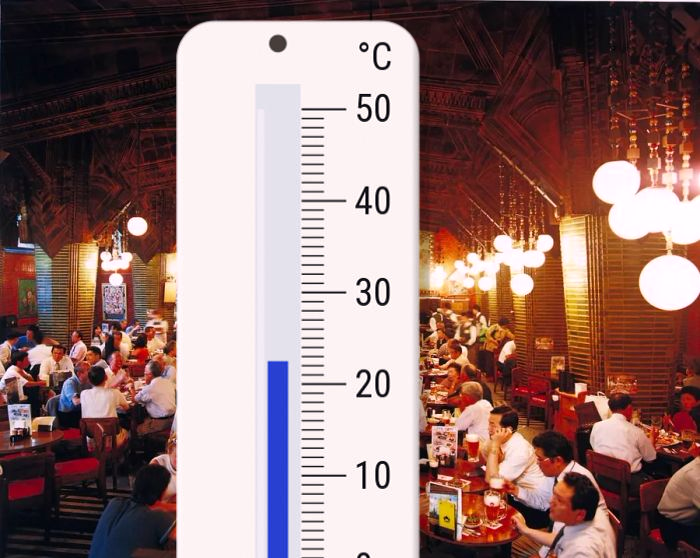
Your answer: 22.5 °C
